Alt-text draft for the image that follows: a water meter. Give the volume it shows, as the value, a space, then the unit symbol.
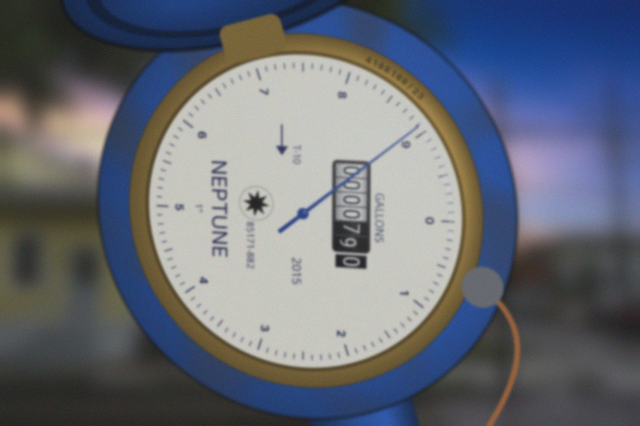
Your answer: 788.9 gal
